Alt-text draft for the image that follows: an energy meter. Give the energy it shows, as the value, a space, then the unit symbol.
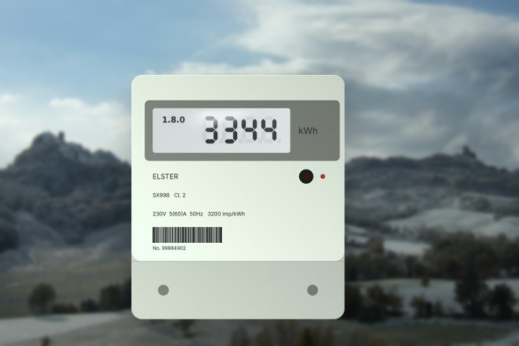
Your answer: 3344 kWh
